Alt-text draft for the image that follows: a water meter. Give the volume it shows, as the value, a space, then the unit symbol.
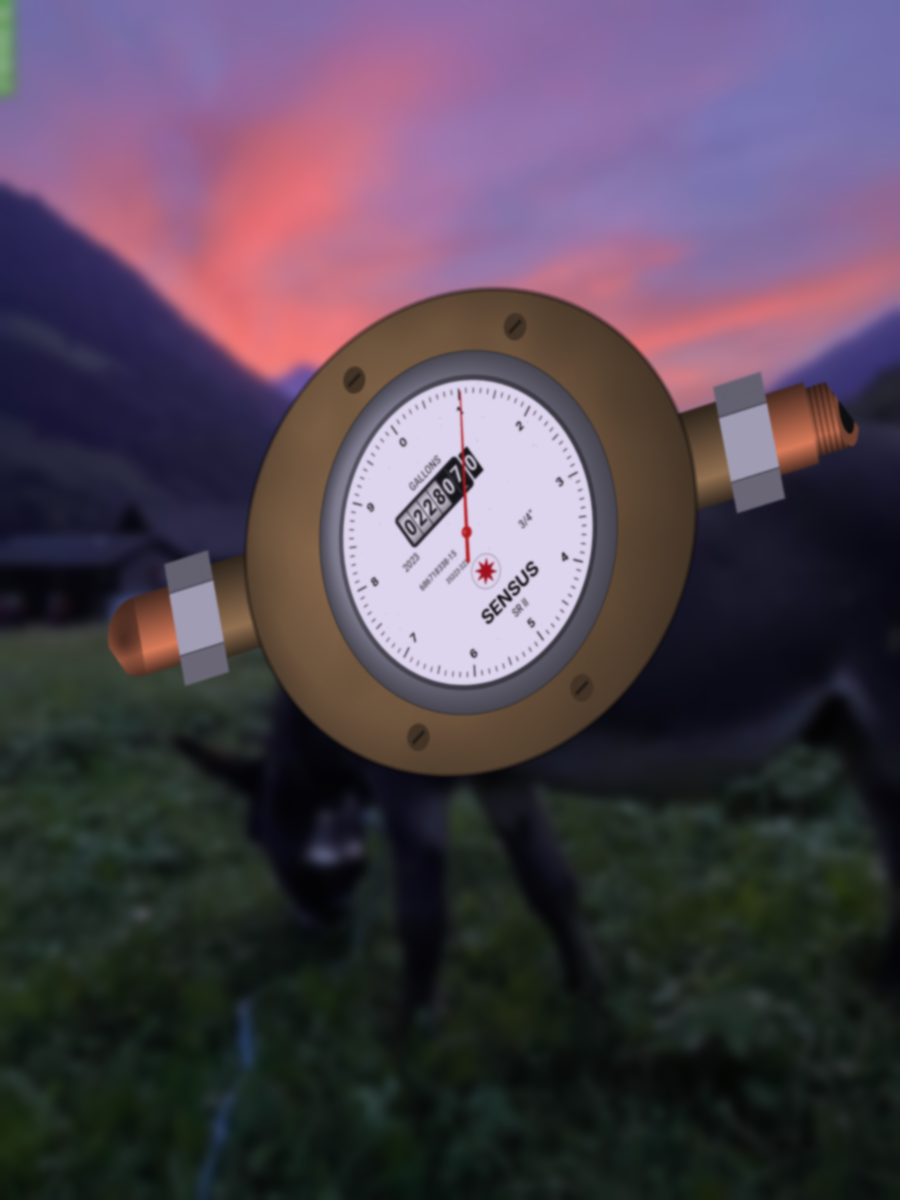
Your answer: 228071.0 gal
